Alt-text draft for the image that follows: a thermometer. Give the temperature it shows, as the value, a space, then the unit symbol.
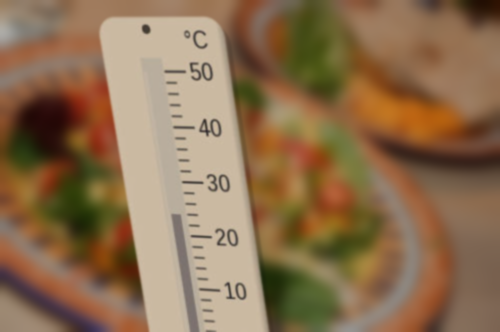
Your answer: 24 °C
